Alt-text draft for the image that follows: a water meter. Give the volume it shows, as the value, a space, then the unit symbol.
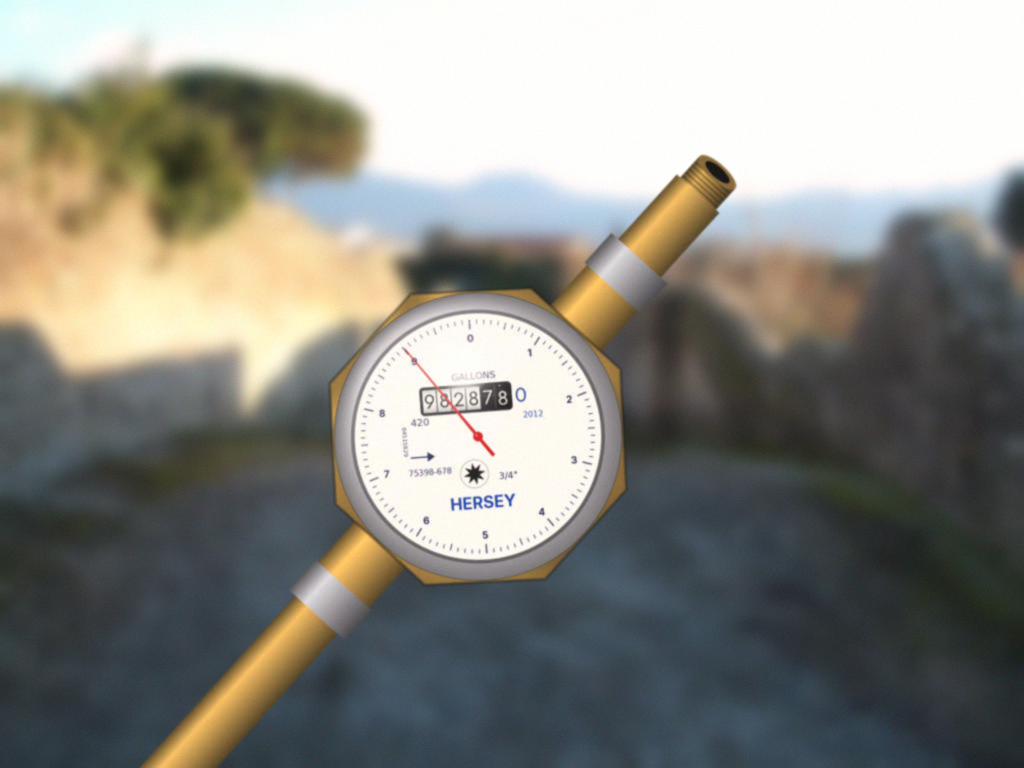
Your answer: 9828779.0 gal
